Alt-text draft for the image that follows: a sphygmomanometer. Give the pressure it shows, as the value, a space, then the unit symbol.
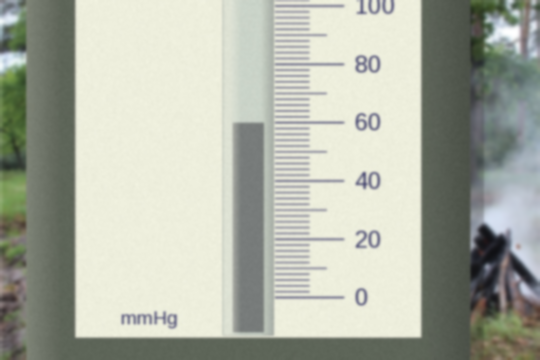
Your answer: 60 mmHg
